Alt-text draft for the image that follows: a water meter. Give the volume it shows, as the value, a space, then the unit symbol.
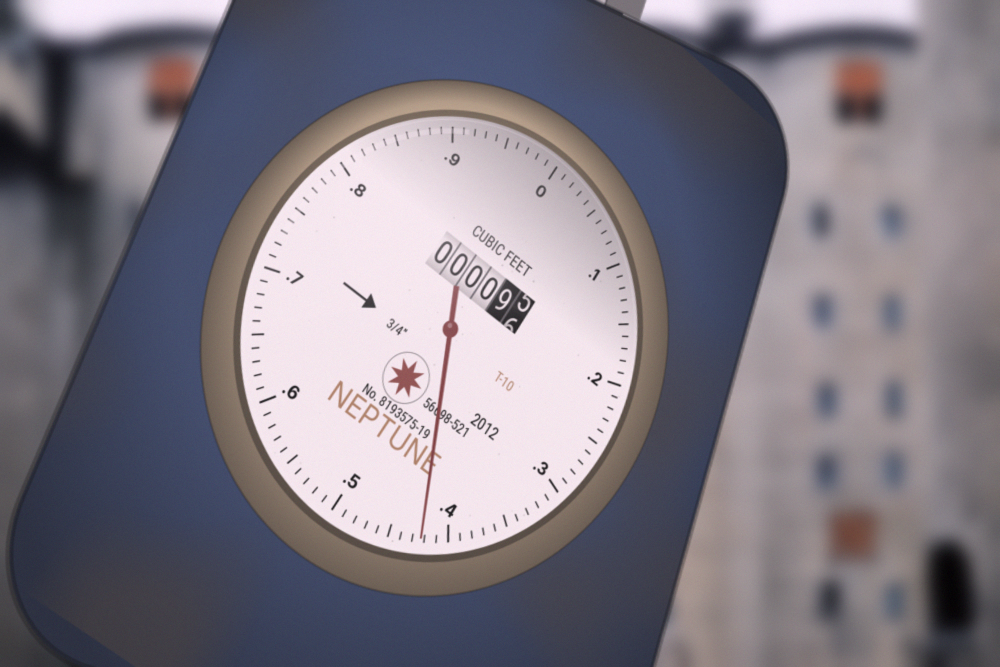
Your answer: 95.42 ft³
